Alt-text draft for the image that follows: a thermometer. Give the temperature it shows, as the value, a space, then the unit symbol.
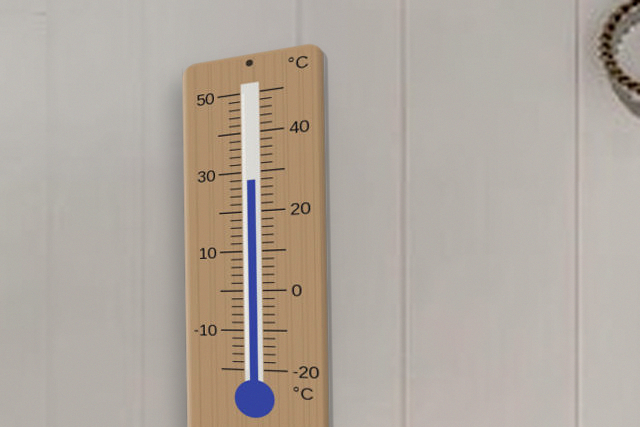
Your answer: 28 °C
